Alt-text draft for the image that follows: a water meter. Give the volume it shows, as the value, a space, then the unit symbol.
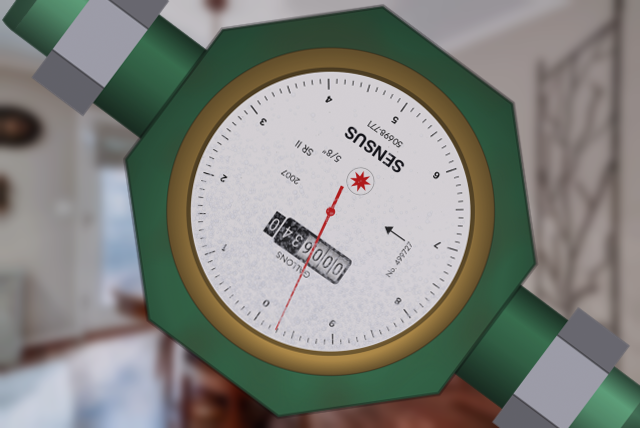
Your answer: 6339.7 gal
